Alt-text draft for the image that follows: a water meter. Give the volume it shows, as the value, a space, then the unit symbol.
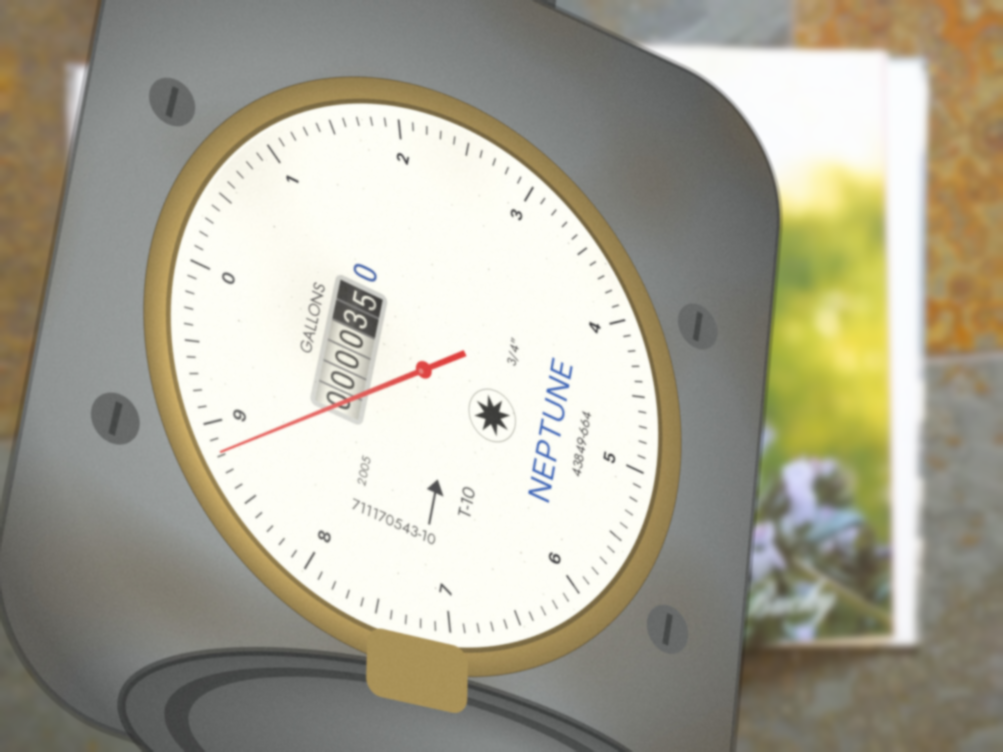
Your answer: 348.8 gal
